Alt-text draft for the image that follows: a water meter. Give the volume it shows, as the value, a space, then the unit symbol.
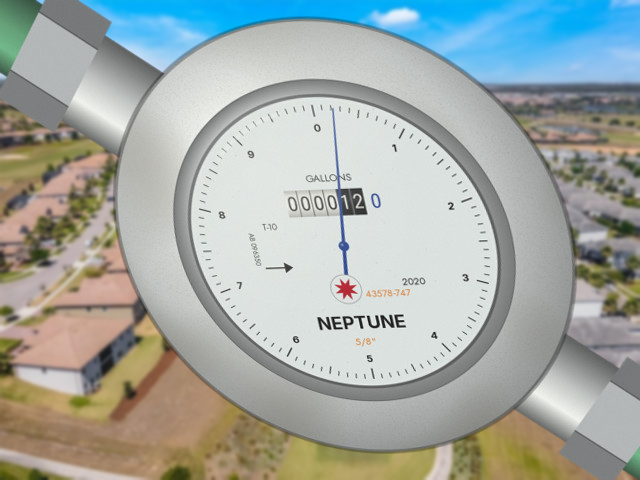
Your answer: 120.2 gal
